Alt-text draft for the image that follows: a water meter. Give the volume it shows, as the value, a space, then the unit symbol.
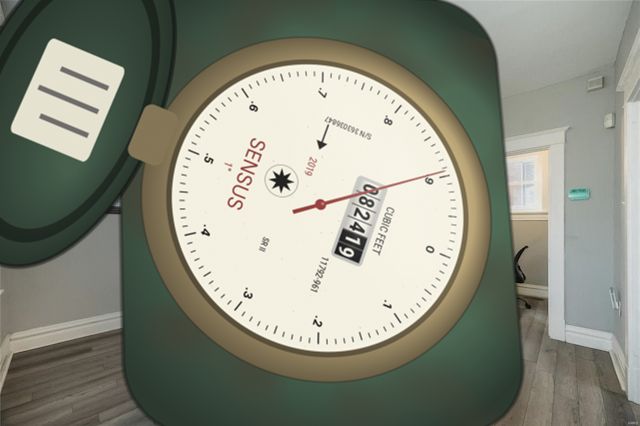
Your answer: 82418.89 ft³
